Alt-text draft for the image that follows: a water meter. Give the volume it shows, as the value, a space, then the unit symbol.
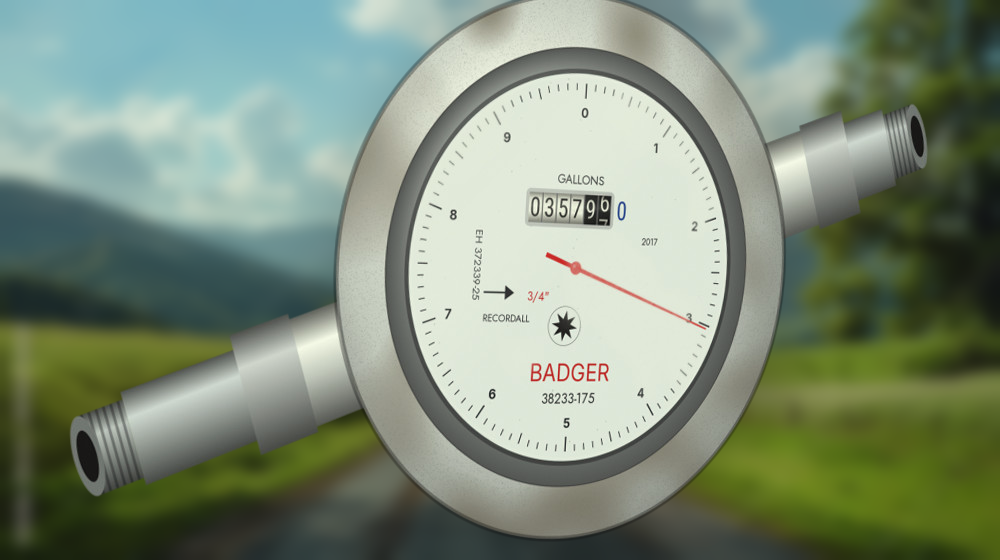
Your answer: 357963.0 gal
